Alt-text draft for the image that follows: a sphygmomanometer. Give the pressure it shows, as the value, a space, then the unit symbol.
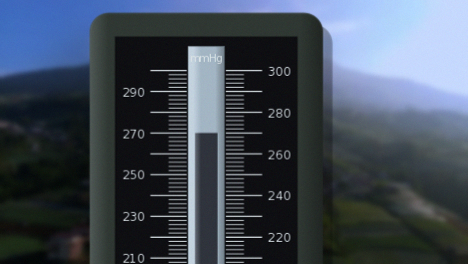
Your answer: 270 mmHg
